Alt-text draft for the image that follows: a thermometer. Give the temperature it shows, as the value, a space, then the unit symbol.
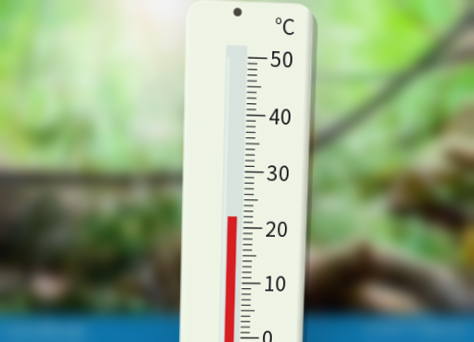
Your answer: 22 °C
